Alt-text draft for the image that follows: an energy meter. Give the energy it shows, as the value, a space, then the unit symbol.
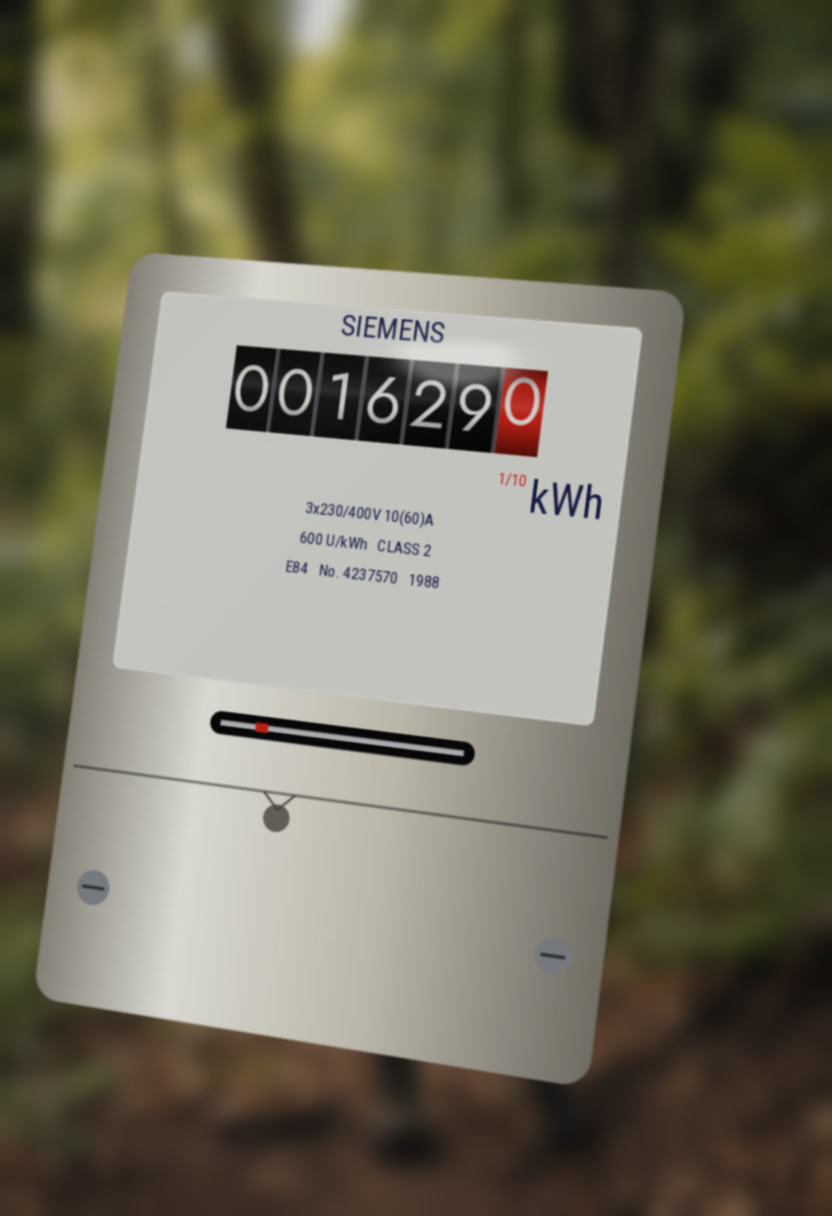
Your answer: 1629.0 kWh
